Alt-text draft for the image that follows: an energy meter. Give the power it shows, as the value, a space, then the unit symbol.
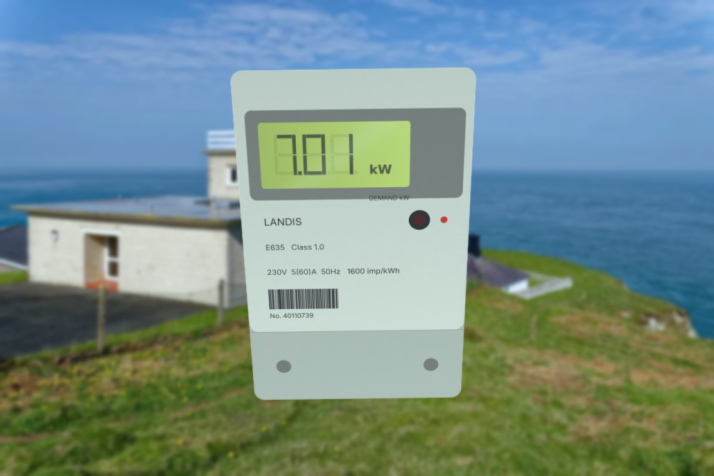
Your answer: 7.01 kW
